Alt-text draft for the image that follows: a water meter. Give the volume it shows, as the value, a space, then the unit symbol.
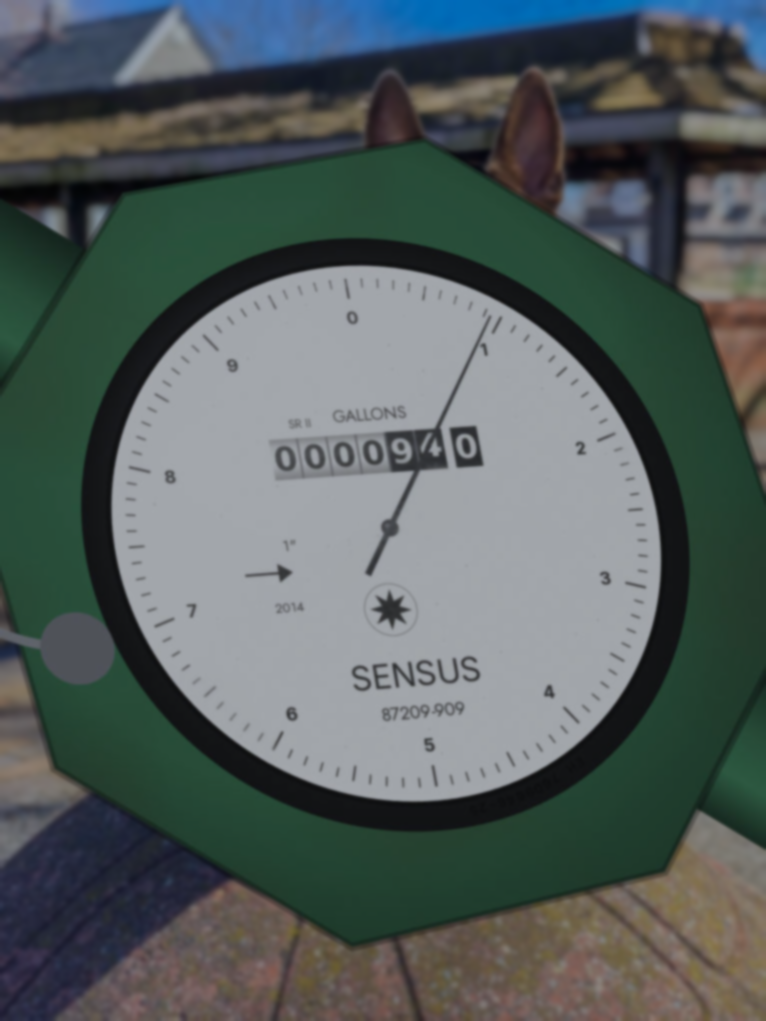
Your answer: 940.9 gal
